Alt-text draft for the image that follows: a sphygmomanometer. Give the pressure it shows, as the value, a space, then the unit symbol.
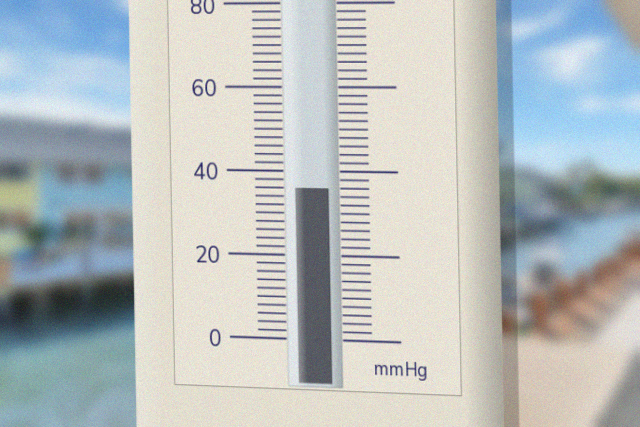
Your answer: 36 mmHg
